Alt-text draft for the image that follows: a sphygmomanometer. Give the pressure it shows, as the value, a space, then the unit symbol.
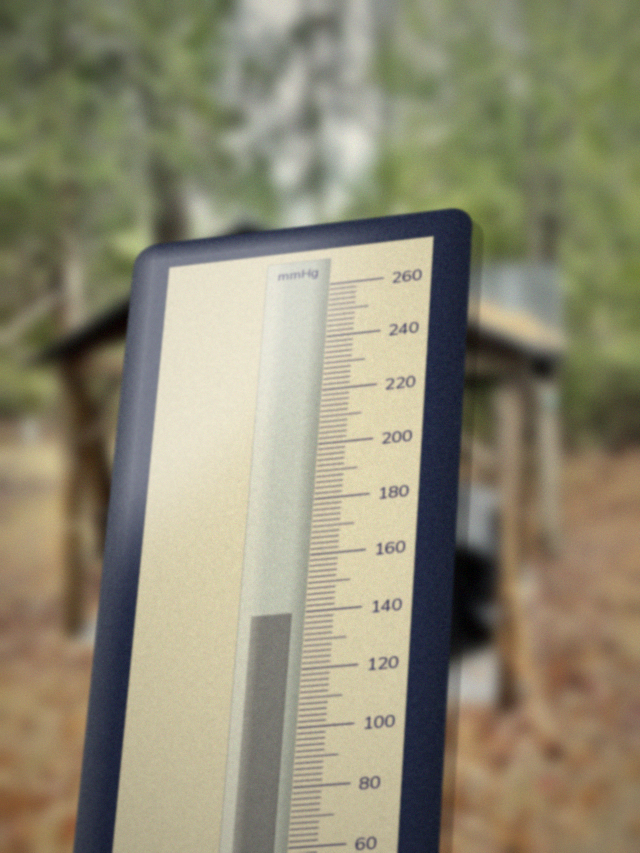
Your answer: 140 mmHg
